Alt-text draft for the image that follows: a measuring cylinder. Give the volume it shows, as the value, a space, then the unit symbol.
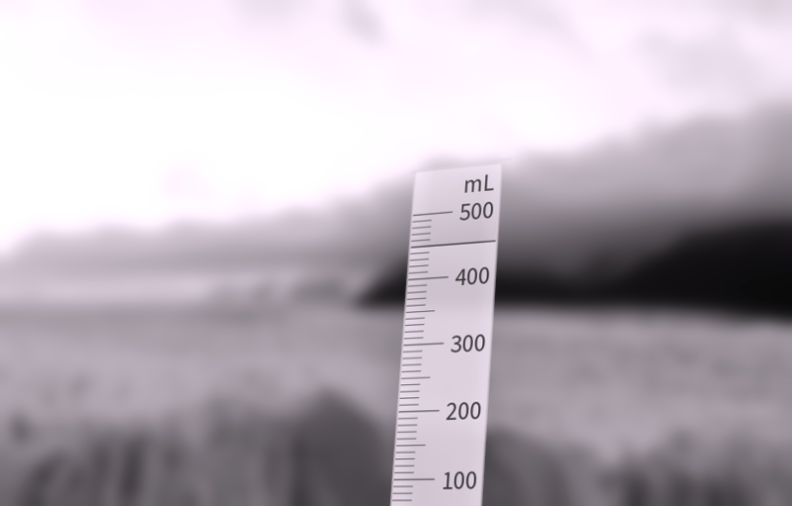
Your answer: 450 mL
